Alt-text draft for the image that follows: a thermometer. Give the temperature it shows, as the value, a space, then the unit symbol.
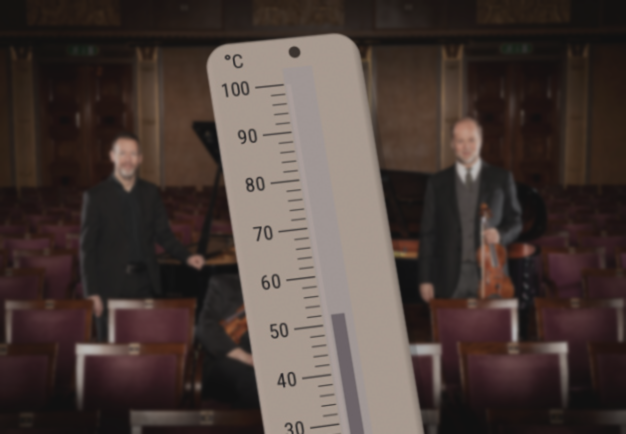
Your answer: 52 °C
